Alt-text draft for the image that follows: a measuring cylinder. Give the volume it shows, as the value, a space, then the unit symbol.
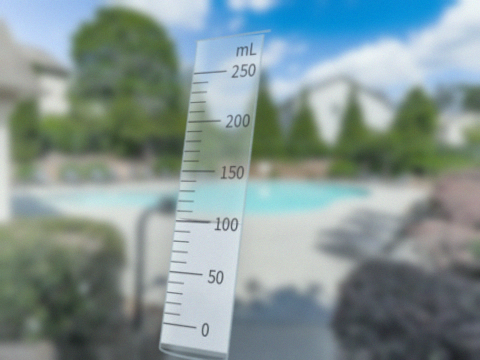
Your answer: 100 mL
